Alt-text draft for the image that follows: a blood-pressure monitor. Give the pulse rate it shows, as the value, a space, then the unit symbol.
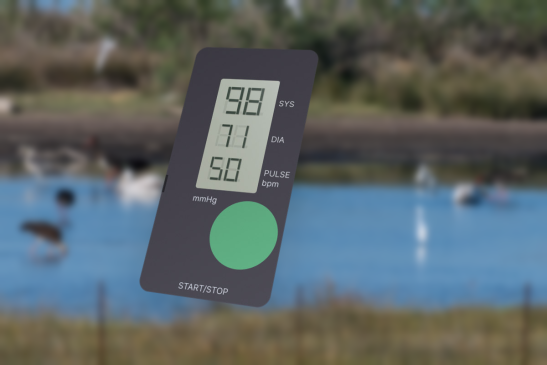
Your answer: 50 bpm
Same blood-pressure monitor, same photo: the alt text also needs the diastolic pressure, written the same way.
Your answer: 71 mmHg
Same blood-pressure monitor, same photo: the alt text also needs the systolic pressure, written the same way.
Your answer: 98 mmHg
